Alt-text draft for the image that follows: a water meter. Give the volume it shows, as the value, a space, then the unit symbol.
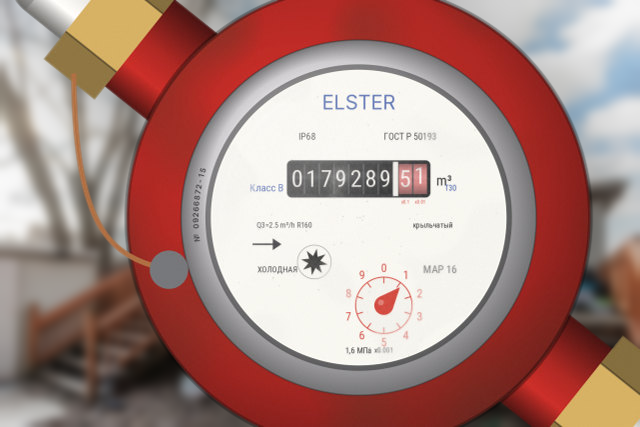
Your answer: 179289.511 m³
